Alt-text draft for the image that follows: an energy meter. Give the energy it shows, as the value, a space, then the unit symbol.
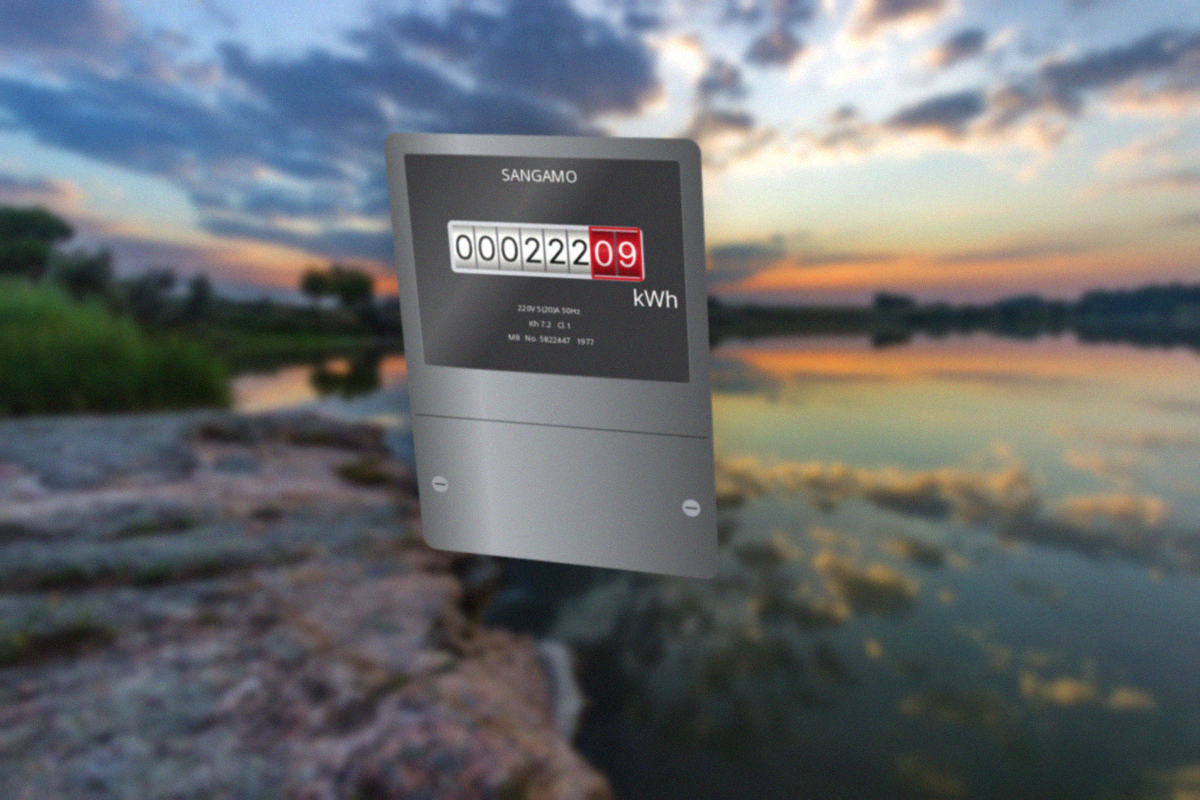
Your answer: 222.09 kWh
